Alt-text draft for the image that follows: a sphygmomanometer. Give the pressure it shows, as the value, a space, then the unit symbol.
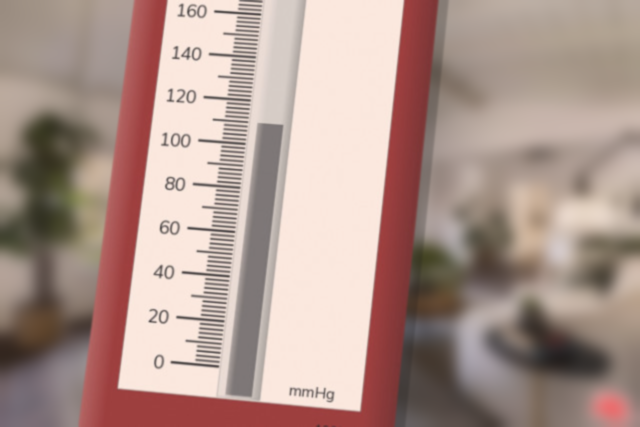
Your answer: 110 mmHg
